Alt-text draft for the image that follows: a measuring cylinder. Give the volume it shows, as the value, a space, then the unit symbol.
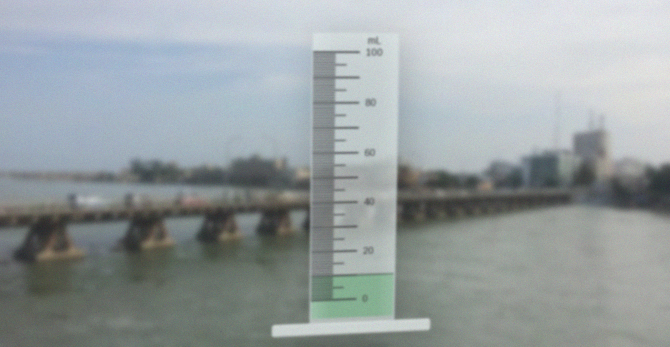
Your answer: 10 mL
